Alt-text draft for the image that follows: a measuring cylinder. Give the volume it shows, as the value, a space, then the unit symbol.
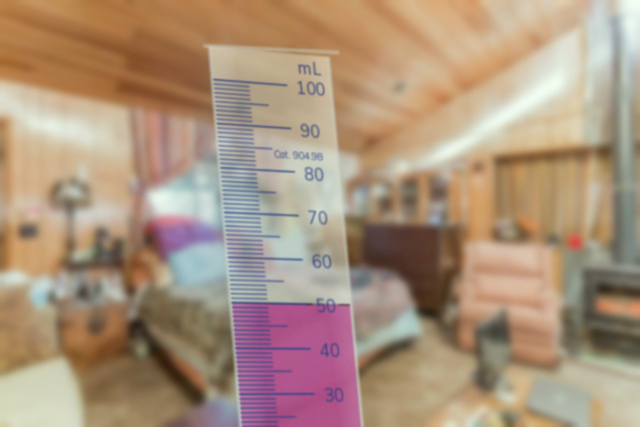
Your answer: 50 mL
